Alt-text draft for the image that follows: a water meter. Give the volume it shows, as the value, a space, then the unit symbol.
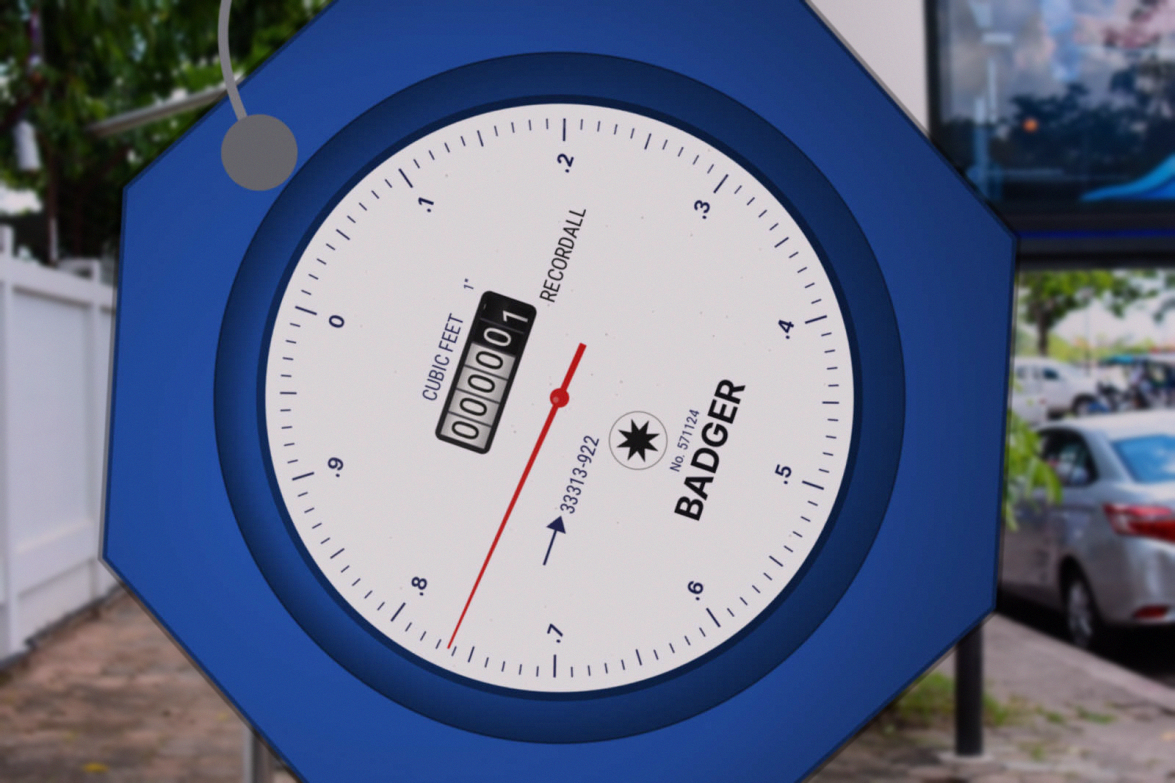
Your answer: 0.76 ft³
